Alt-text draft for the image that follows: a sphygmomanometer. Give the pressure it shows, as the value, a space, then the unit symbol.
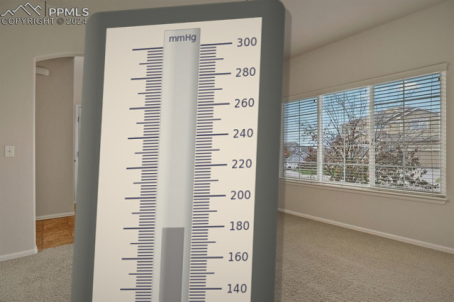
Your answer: 180 mmHg
